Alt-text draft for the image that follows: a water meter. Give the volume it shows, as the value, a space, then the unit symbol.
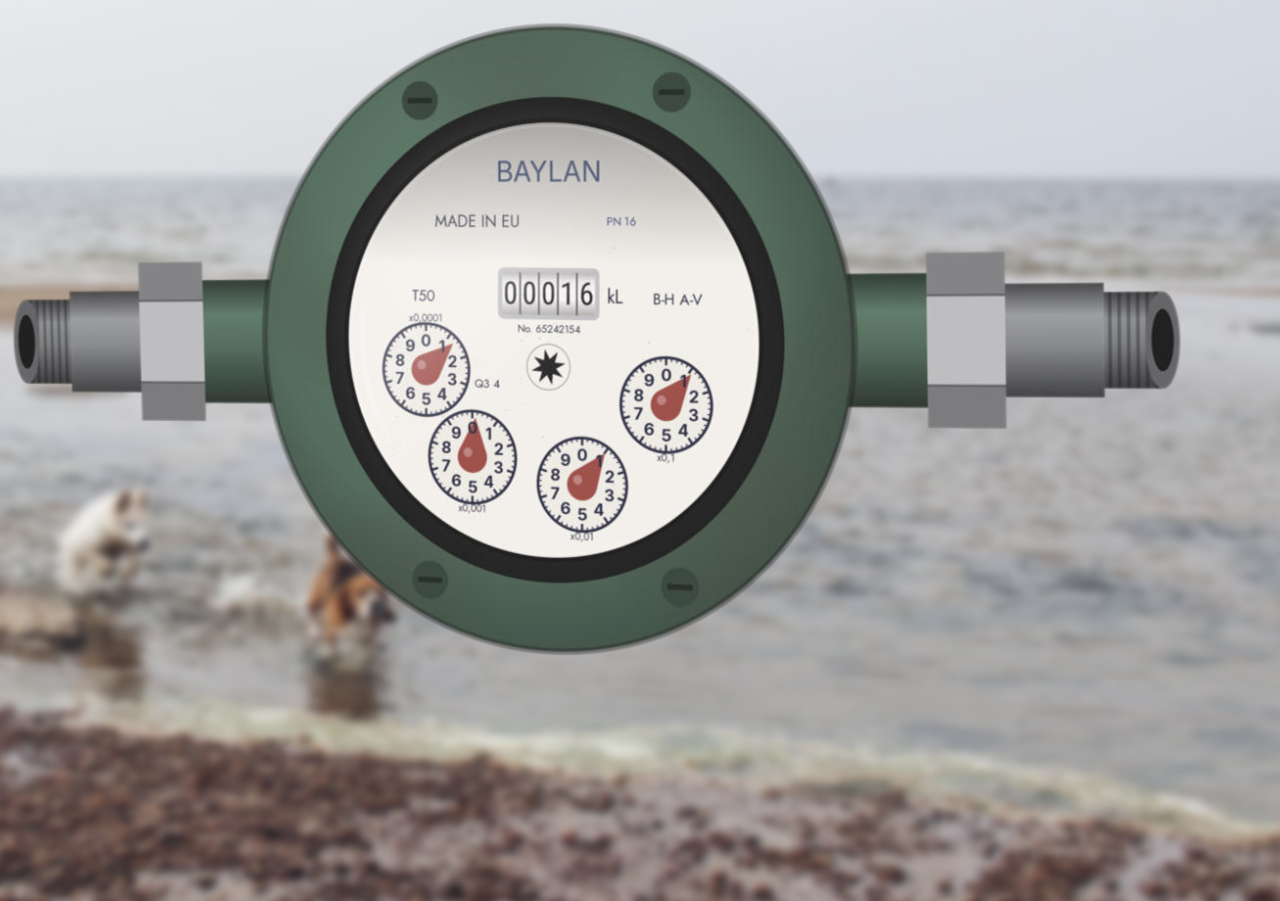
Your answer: 16.1101 kL
